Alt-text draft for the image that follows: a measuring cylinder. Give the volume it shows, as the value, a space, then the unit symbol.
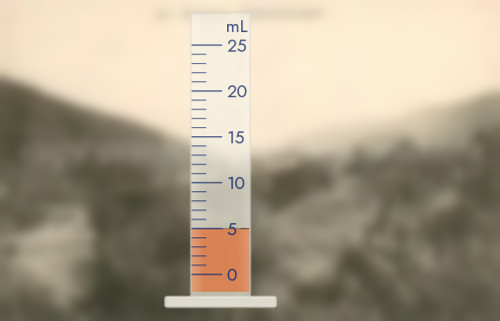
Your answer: 5 mL
